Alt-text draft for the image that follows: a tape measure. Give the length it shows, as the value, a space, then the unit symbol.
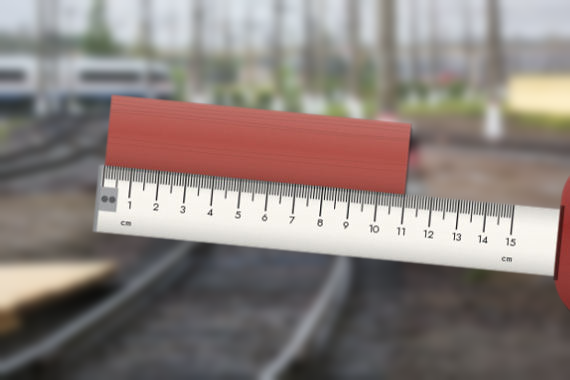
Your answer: 11 cm
